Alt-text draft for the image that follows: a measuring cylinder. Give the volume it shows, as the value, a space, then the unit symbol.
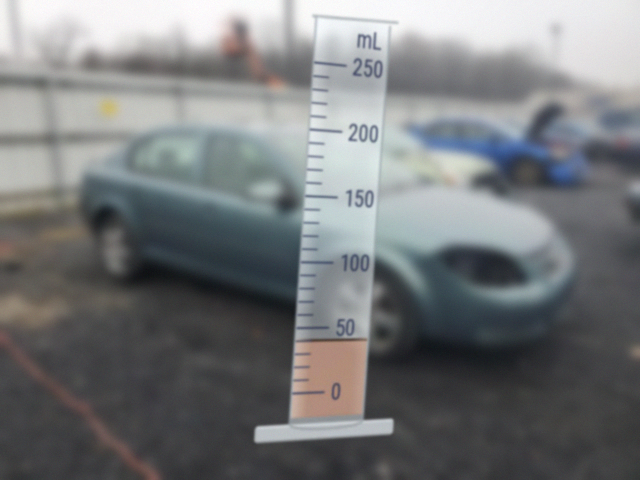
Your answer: 40 mL
